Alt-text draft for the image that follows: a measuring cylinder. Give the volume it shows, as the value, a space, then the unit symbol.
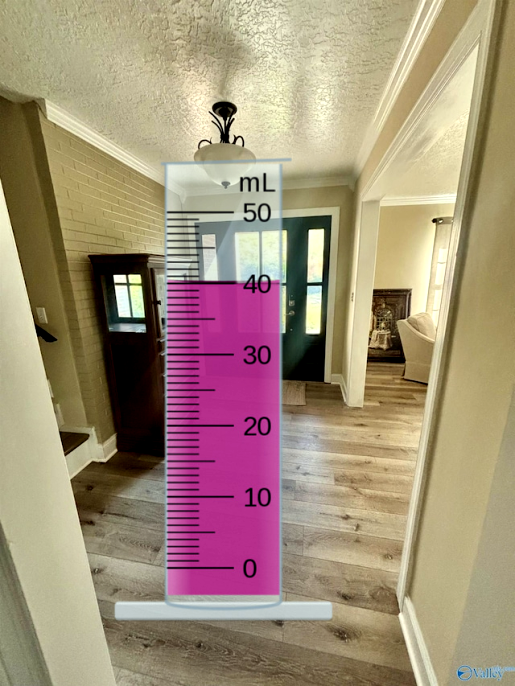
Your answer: 40 mL
